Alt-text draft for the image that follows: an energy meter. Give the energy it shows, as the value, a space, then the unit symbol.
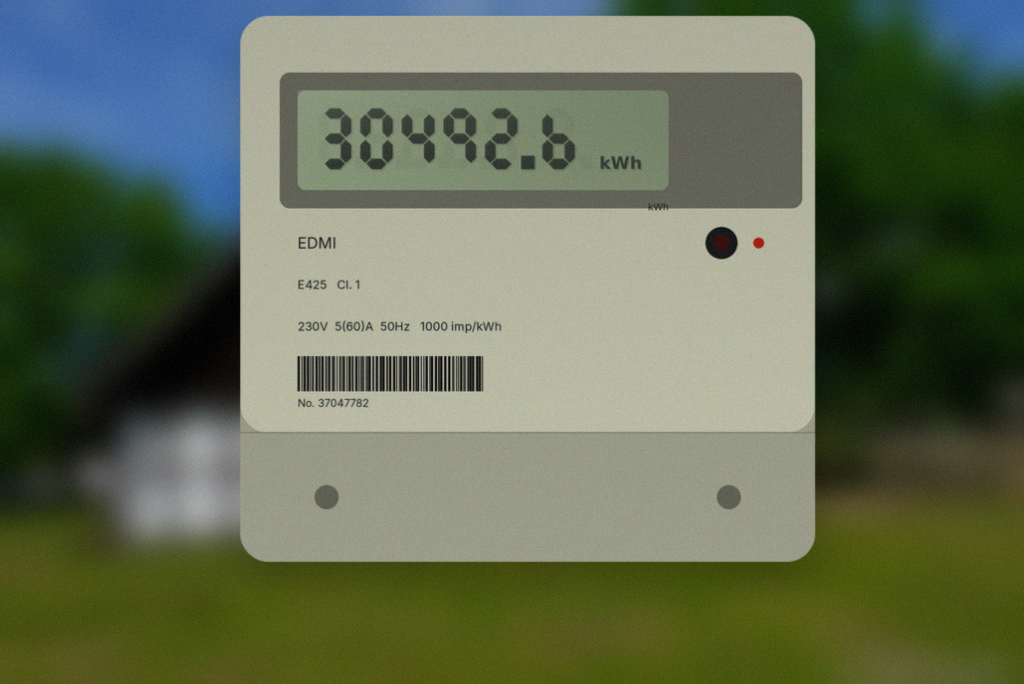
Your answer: 30492.6 kWh
